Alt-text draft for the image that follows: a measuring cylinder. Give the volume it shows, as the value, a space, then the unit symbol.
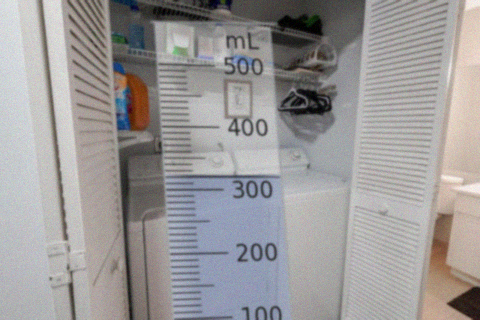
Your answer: 320 mL
